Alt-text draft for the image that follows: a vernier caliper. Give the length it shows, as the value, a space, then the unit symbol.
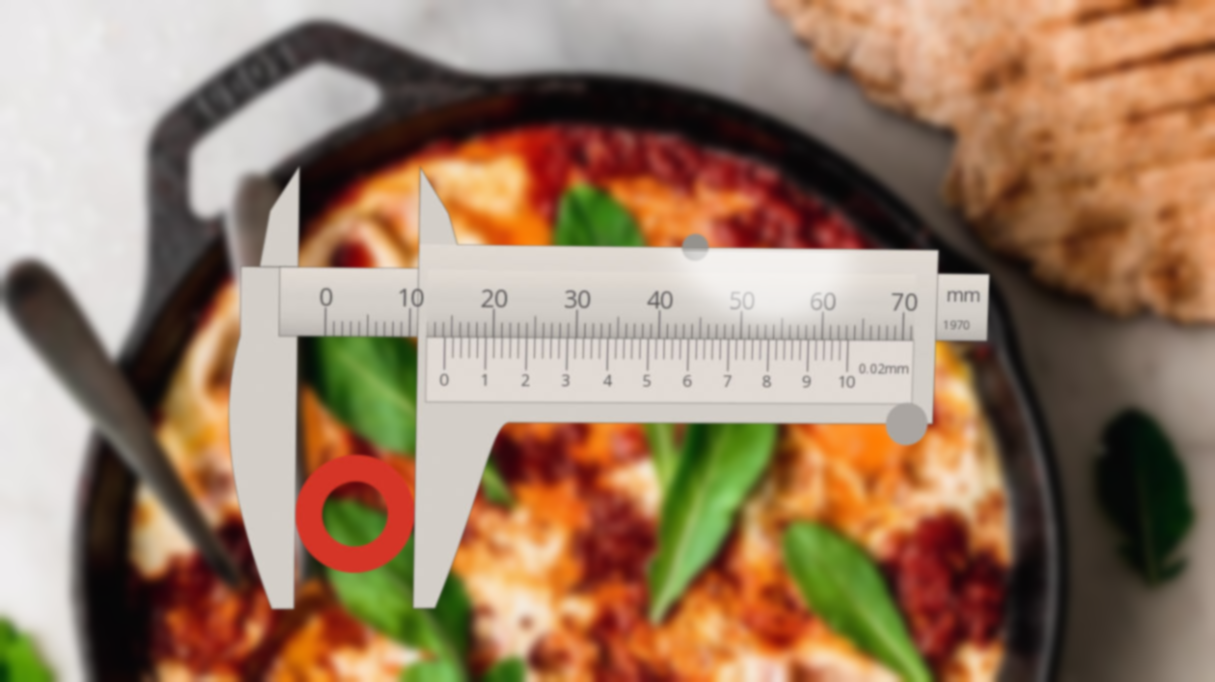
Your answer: 14.2 mm
